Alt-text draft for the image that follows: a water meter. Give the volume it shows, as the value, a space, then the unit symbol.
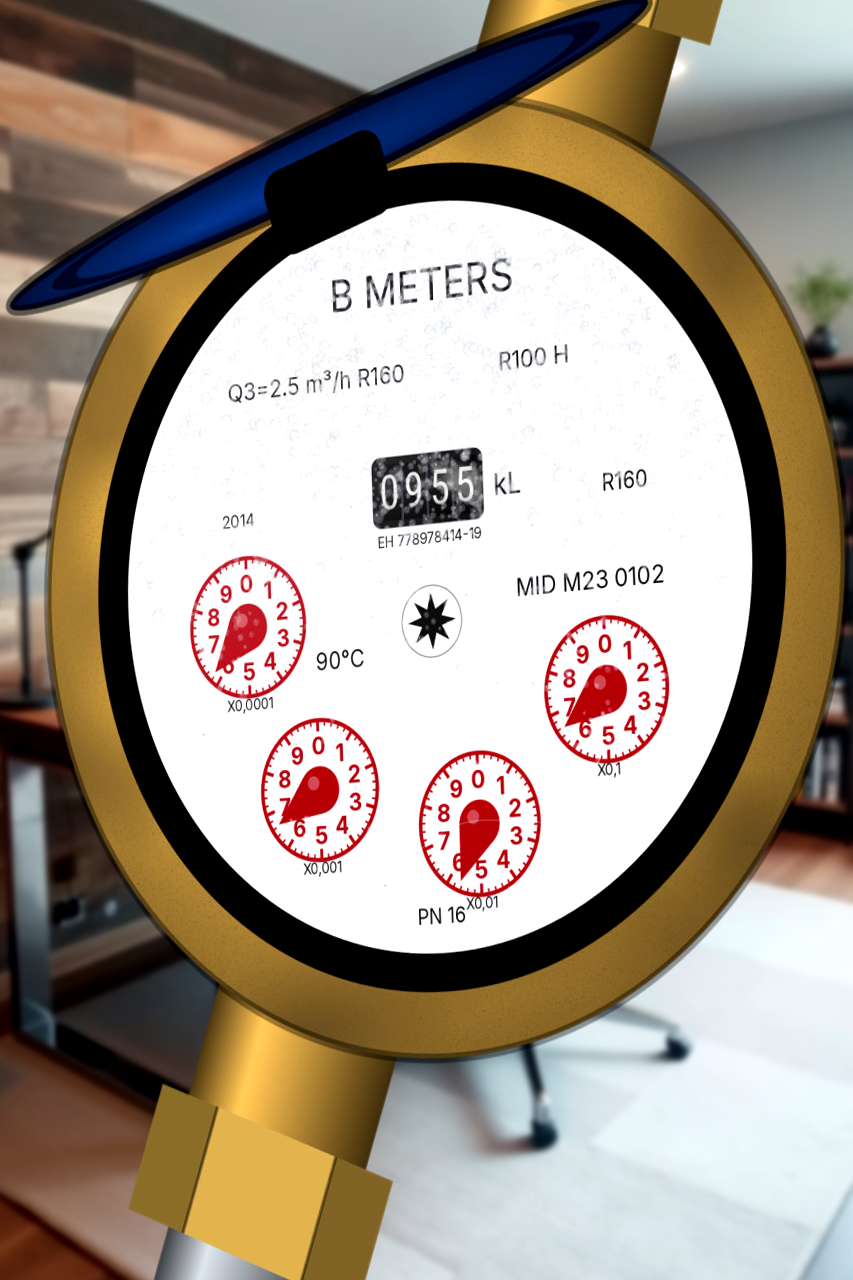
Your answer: 955.6566 kL
